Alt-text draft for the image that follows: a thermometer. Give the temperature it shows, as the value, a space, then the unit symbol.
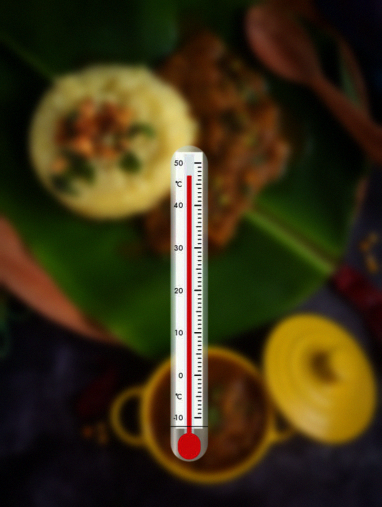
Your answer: 47 °C
